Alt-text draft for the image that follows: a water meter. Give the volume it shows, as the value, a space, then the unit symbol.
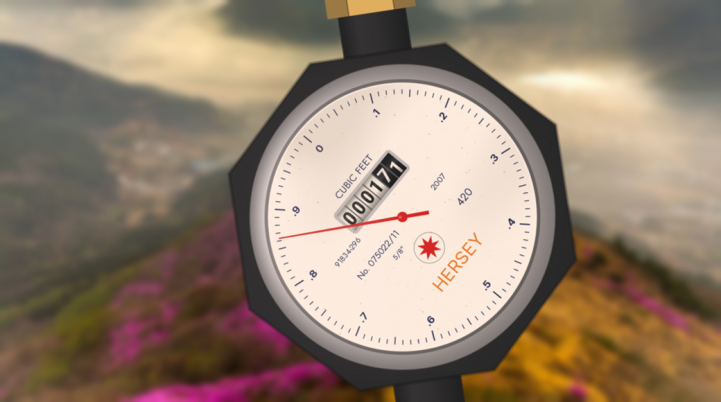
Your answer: 170.86 ft³
